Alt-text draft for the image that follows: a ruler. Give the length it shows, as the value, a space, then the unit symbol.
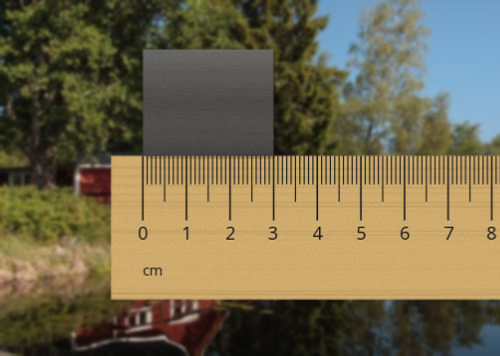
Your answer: 3 cm
